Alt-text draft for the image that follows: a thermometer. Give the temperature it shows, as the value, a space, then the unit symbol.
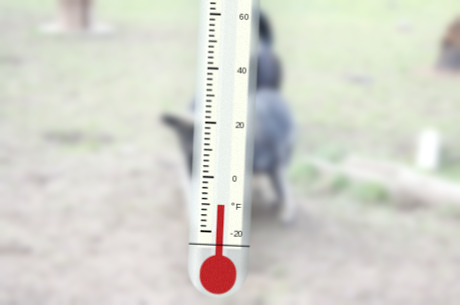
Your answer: -10 °F
